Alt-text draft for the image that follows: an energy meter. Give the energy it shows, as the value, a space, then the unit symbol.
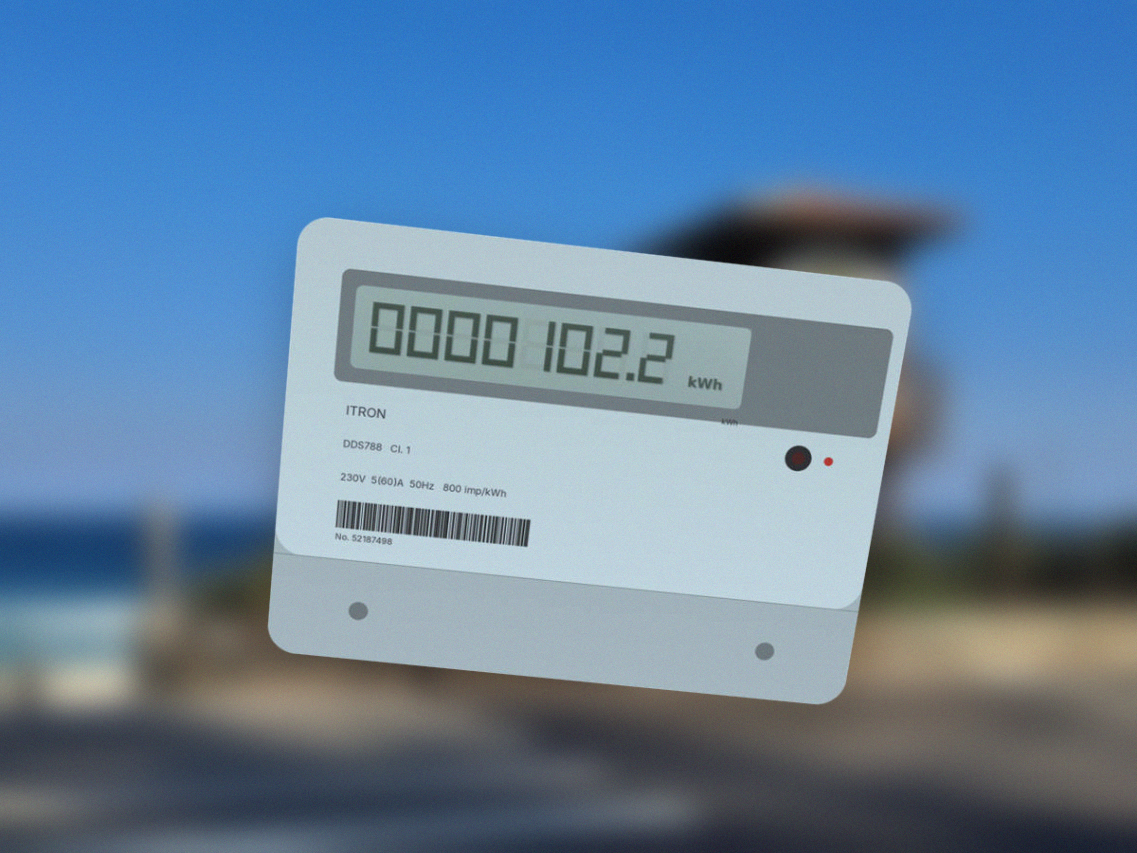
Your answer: 102.2 kWh
